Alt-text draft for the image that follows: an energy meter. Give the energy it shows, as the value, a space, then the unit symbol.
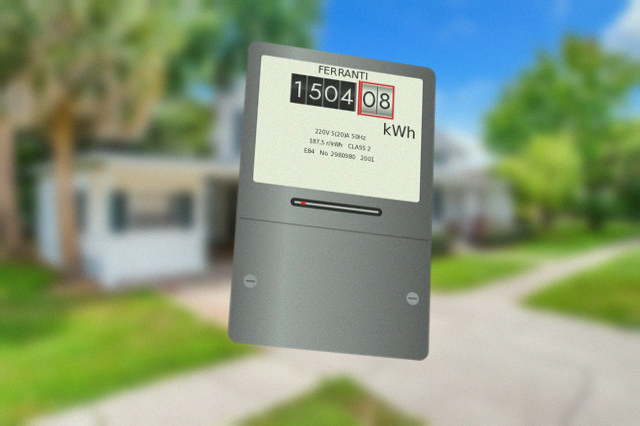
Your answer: 1504.08 kWh
